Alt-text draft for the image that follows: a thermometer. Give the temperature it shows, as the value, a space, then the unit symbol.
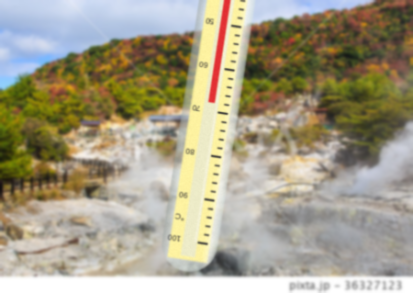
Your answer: 68 °C
